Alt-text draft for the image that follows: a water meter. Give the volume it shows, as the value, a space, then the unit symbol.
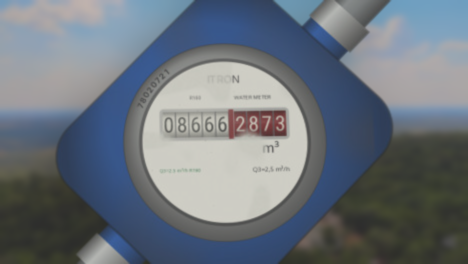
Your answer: 8666.2873 m³
